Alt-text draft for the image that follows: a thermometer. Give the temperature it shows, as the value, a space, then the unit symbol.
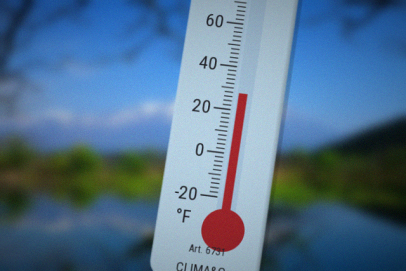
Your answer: 28 °F
